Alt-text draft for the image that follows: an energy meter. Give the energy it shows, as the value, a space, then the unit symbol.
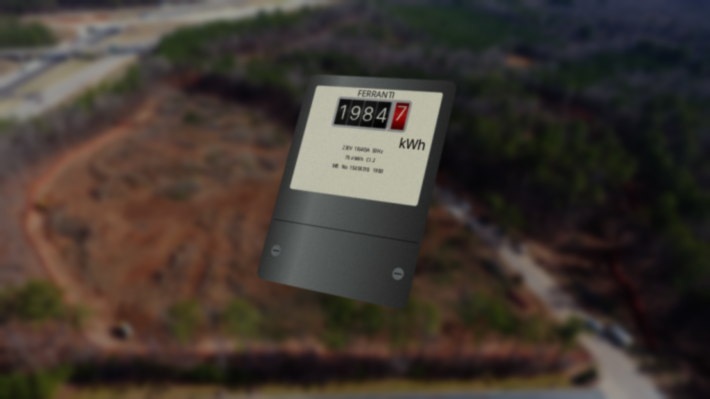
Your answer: 1984.7 kWh
